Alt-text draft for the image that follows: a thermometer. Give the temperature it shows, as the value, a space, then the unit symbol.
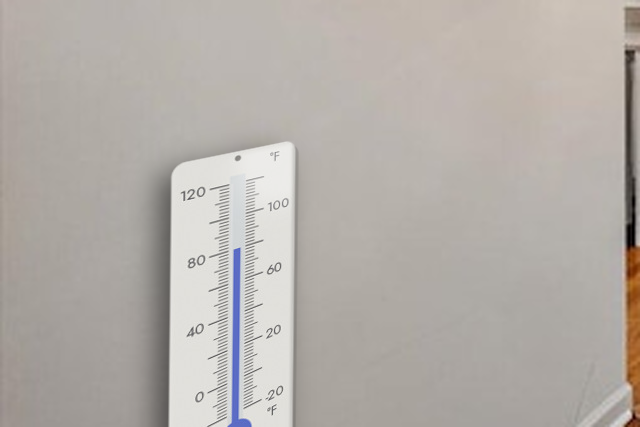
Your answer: 80 °F
